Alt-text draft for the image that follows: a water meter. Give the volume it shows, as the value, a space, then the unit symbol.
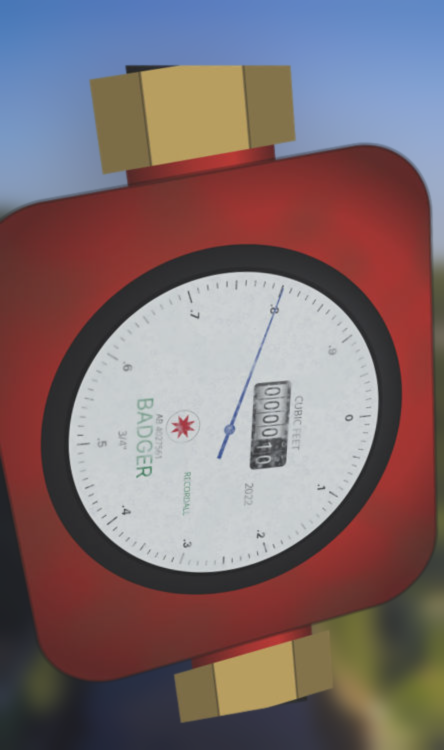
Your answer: 9.80 ft³
